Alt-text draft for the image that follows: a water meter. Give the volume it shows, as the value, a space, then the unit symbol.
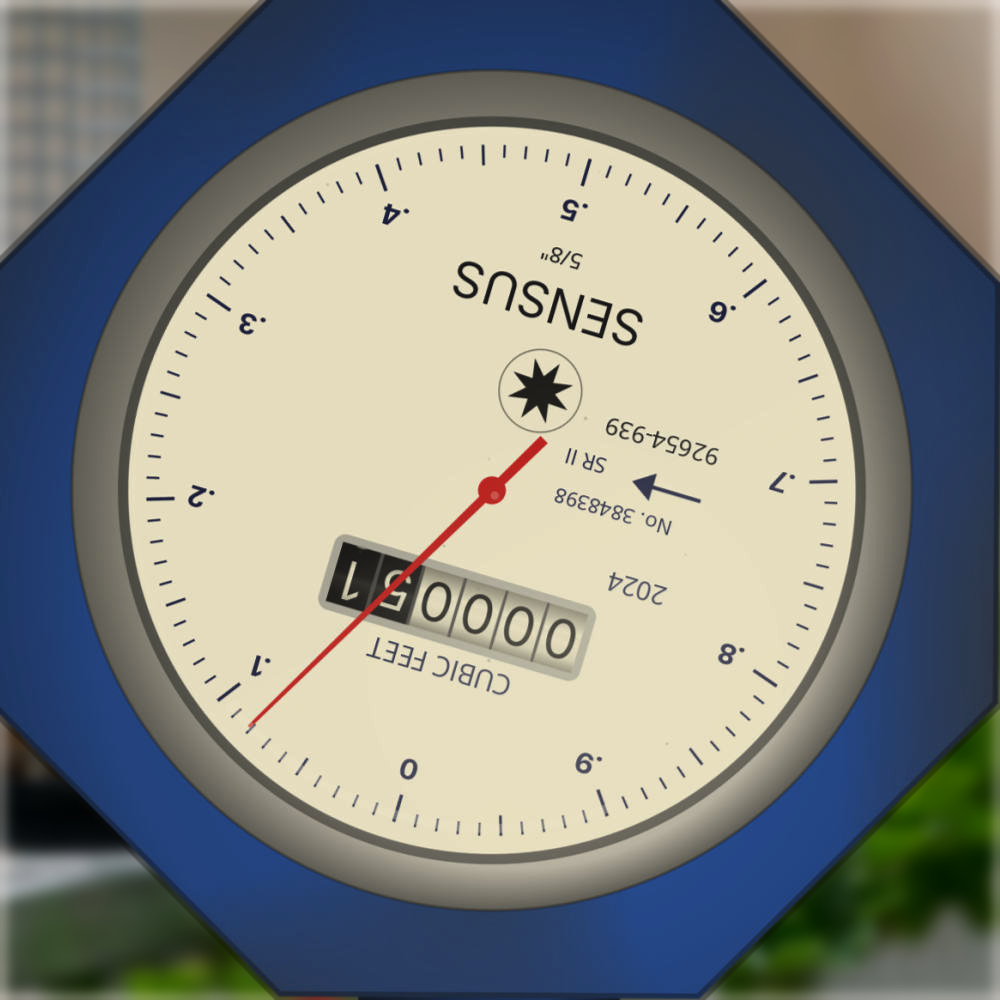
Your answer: 51.08 ft³
